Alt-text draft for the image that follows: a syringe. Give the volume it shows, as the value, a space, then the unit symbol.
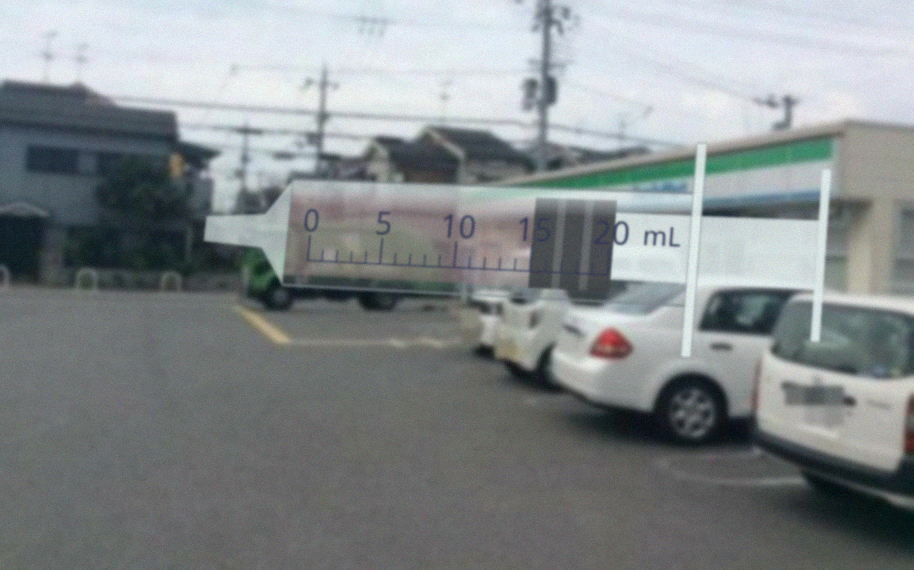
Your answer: 15 mL
